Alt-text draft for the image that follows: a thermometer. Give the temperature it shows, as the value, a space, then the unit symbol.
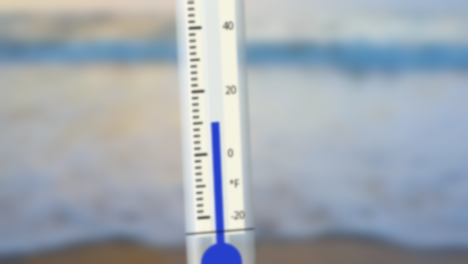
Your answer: 10 °F
